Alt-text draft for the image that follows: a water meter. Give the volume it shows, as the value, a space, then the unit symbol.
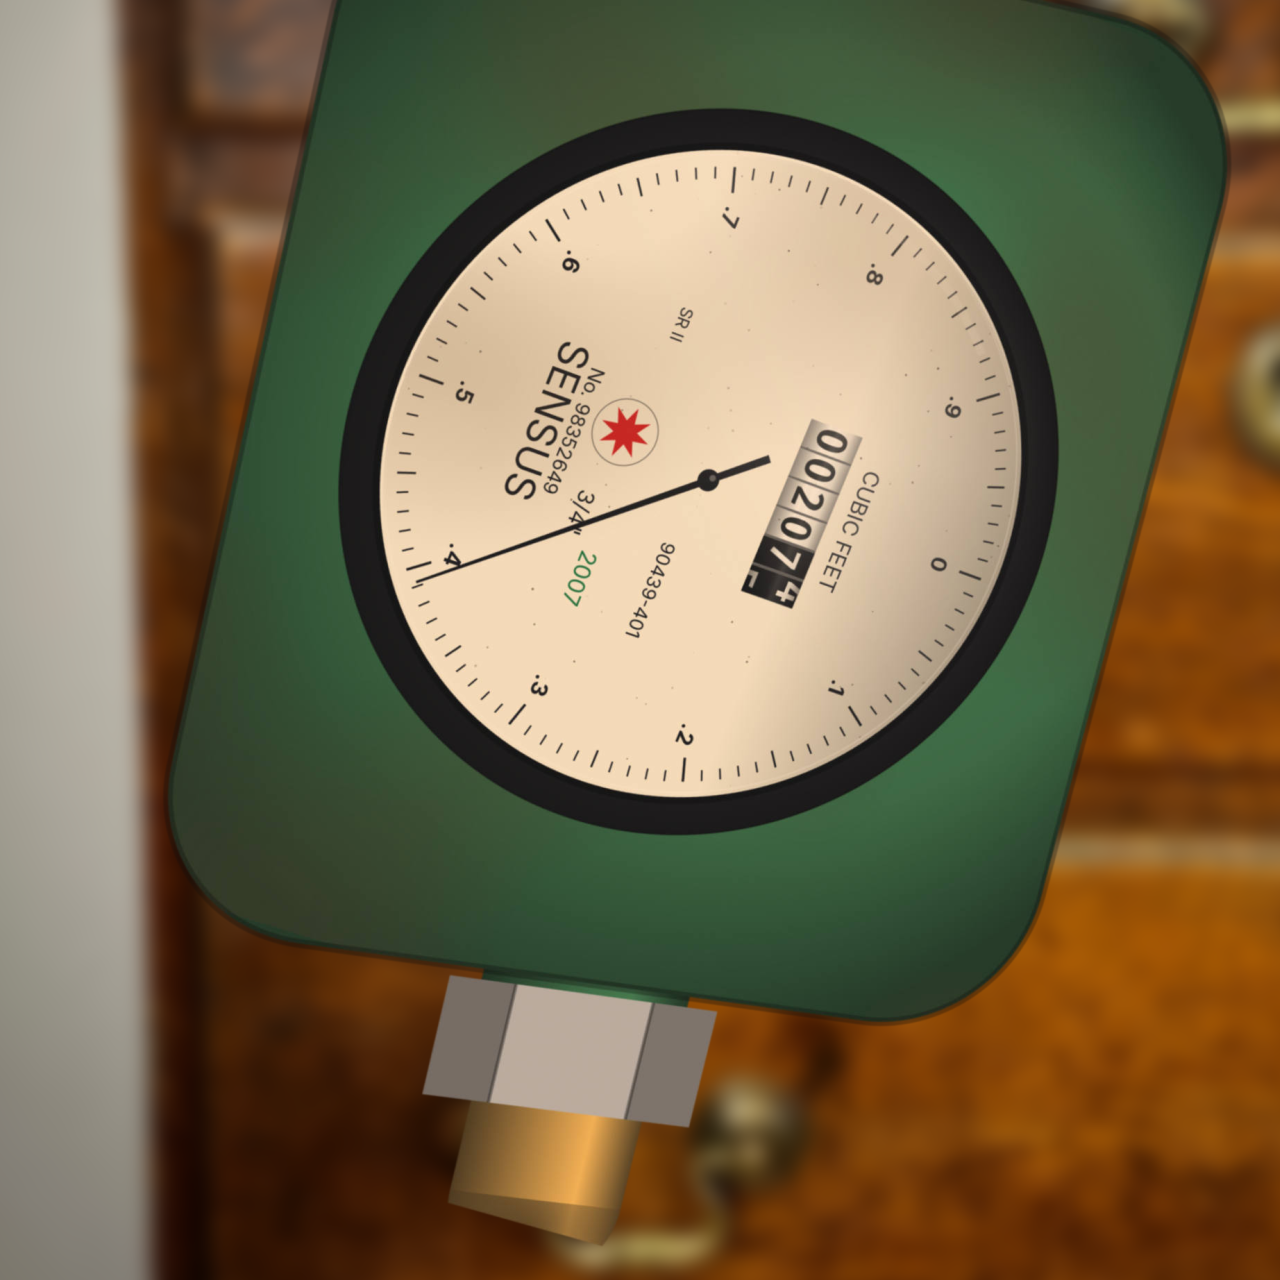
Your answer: 2074.39 ft³
